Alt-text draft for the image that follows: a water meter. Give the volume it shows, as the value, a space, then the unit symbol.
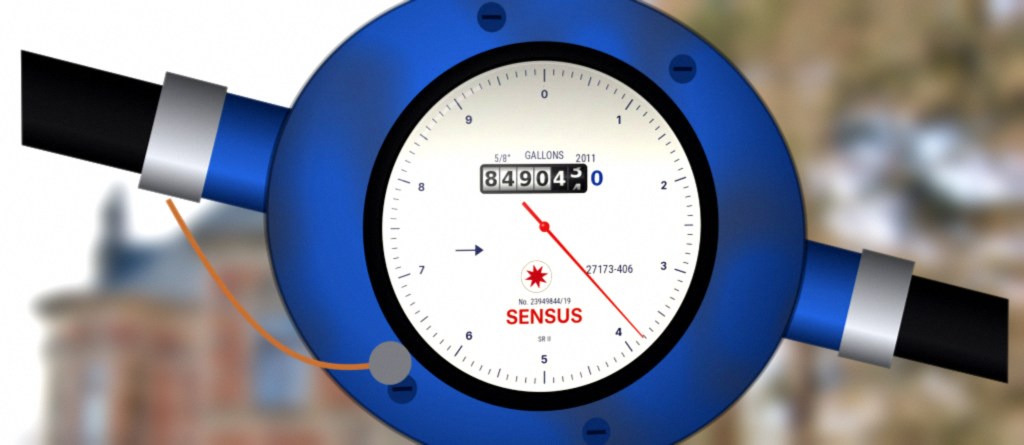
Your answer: 8490433.8 gal
